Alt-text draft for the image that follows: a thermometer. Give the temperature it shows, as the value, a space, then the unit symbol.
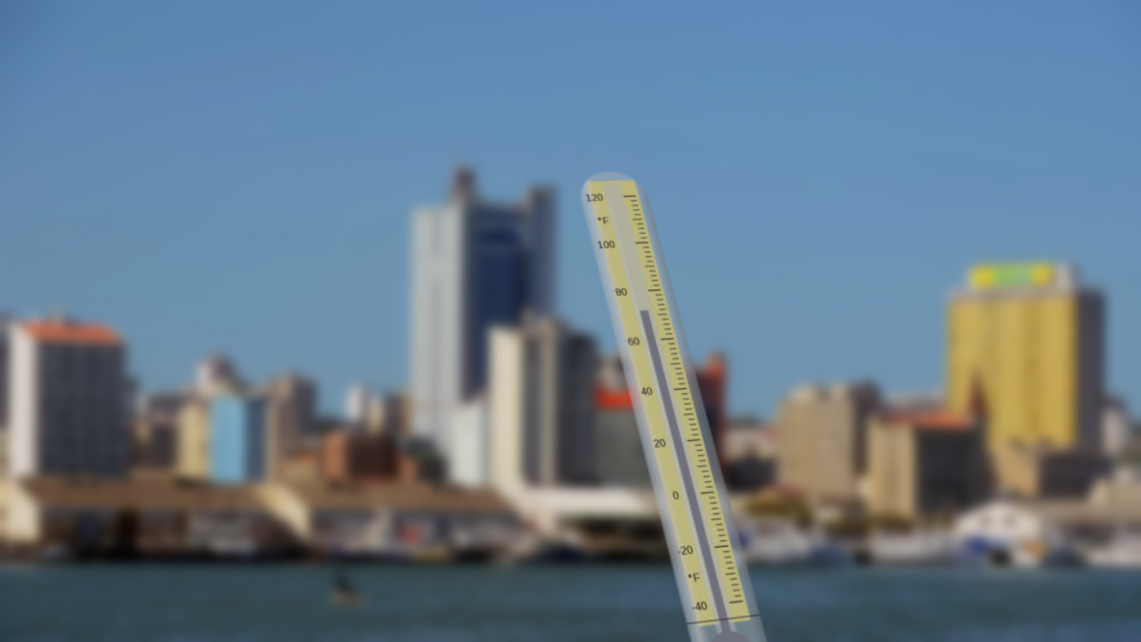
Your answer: 72 °F
